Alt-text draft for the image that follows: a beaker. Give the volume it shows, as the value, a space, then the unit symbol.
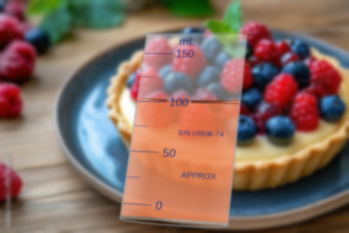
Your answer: 100 mL
